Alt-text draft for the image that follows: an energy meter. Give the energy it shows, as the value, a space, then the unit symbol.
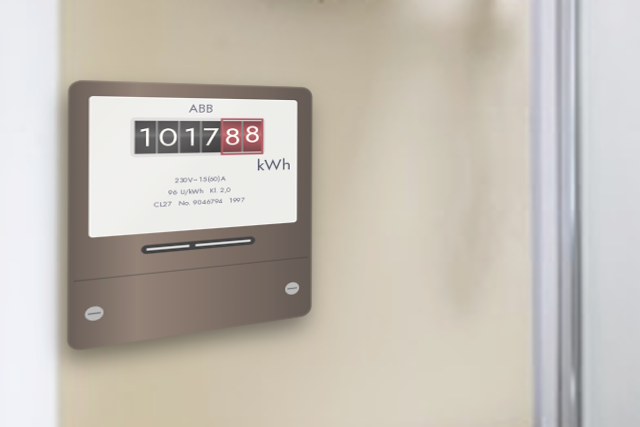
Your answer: 1017.88 kWh
